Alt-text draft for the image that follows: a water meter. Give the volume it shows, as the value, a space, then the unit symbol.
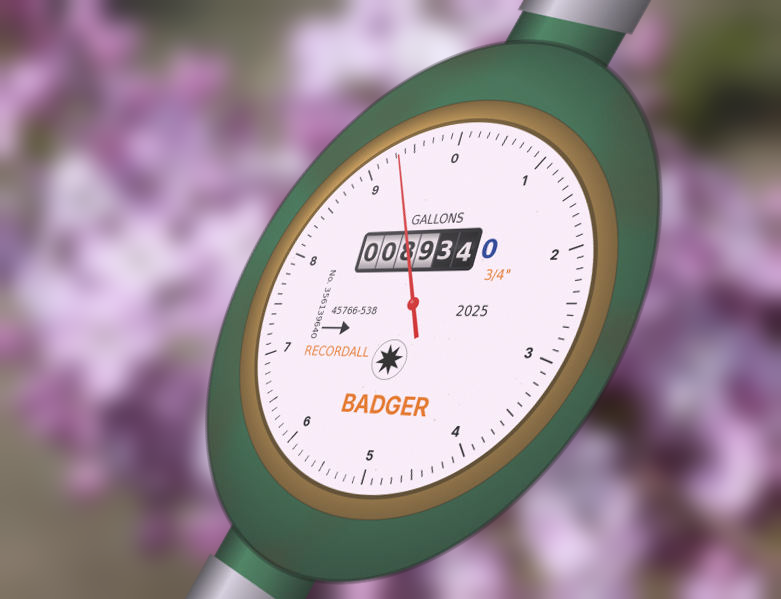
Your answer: 89339.3 gal
